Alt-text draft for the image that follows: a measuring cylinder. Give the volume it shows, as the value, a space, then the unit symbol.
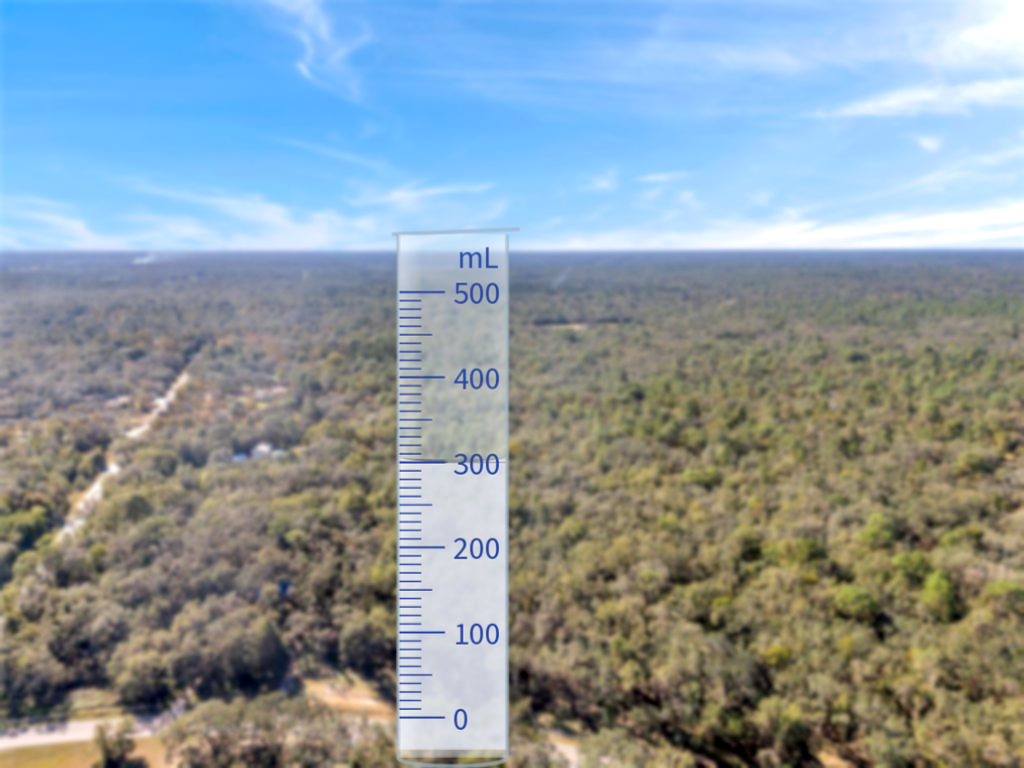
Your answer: 300 mL
